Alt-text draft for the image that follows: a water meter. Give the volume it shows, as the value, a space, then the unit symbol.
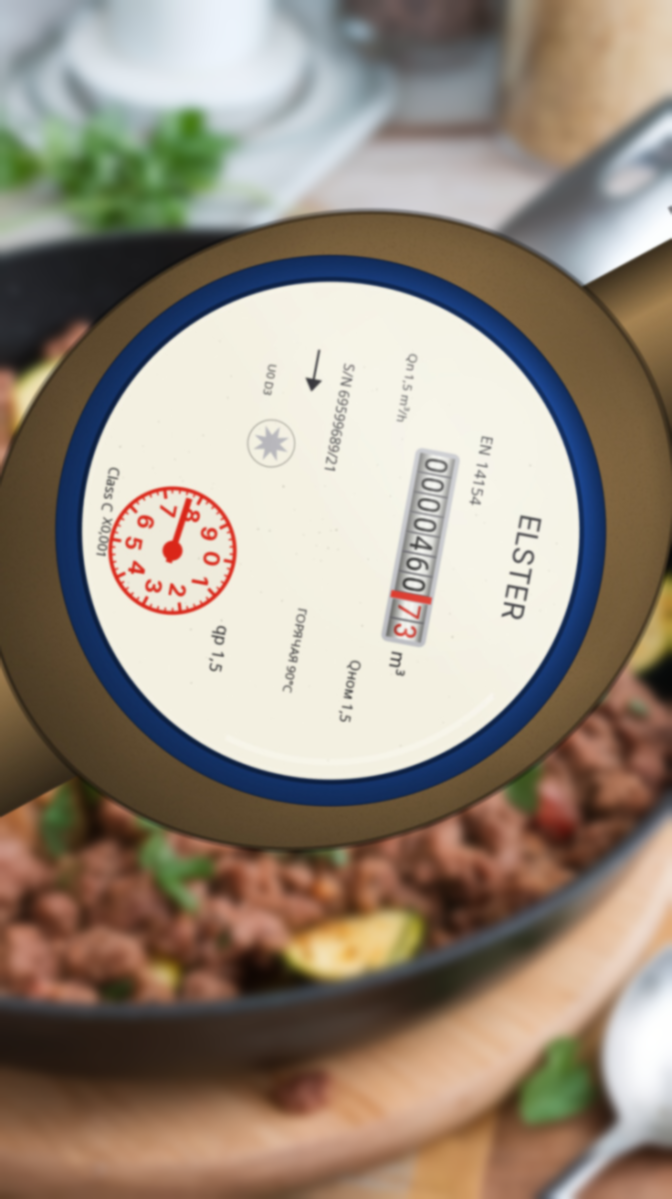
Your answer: 460.737 m³
